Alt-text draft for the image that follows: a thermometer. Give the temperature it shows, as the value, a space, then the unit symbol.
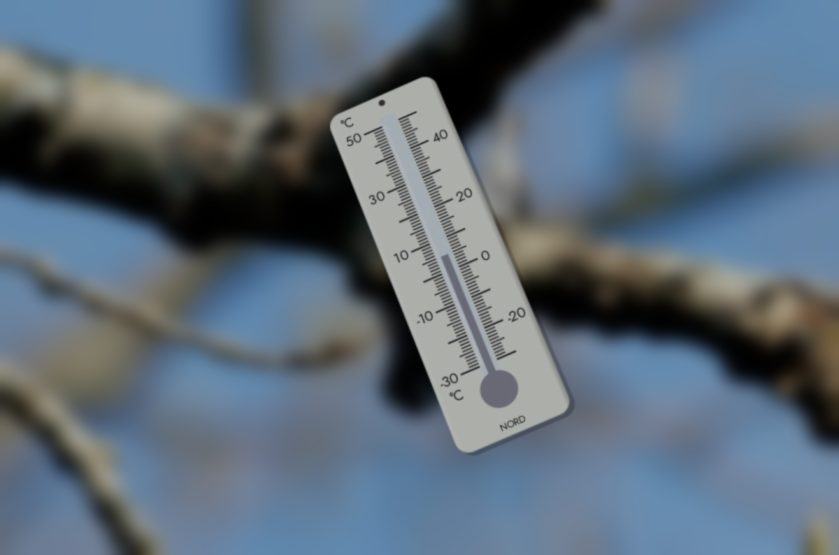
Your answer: 5 °C
